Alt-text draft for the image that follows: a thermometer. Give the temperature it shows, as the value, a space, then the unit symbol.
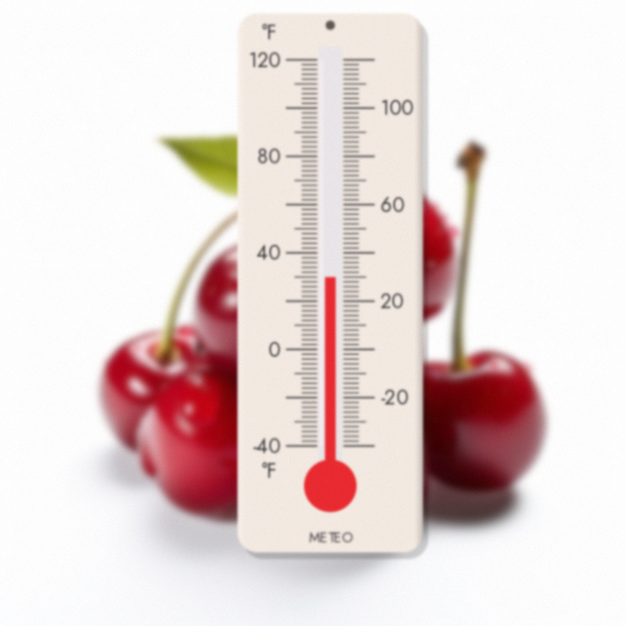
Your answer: 30 °F
